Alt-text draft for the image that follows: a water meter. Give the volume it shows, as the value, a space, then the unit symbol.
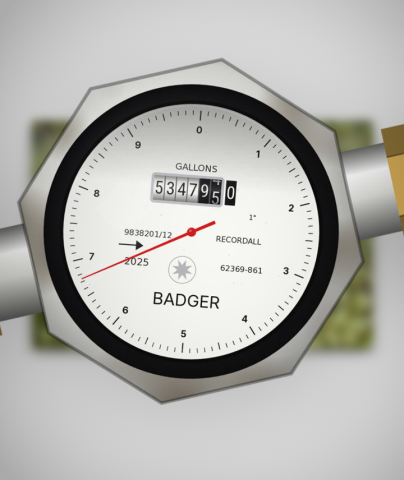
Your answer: 5347946.7 gal
